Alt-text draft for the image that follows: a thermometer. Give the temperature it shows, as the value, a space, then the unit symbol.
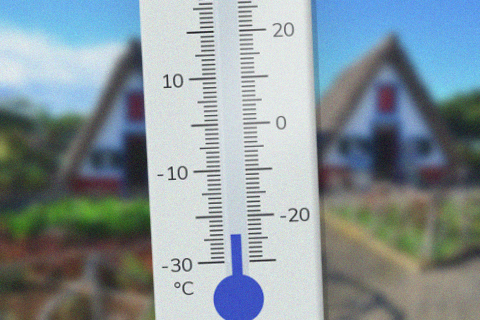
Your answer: -24 °C
